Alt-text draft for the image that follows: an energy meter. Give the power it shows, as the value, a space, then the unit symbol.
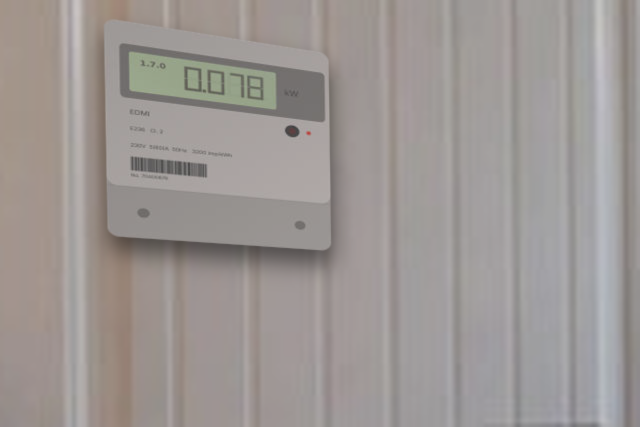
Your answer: 0.078 kW
